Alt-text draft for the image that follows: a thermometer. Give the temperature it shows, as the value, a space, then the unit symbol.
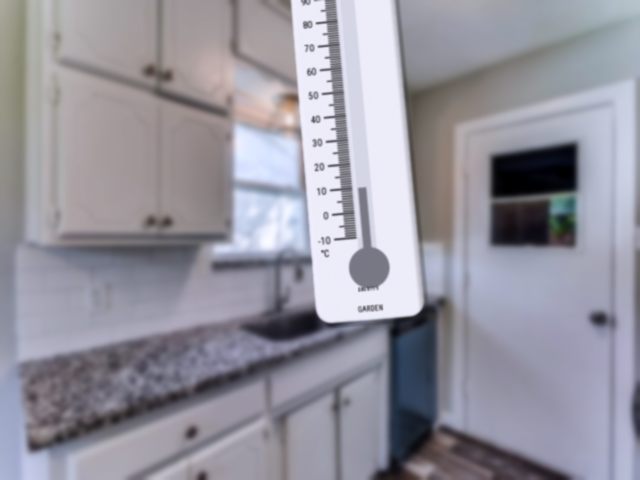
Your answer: 10 °C
